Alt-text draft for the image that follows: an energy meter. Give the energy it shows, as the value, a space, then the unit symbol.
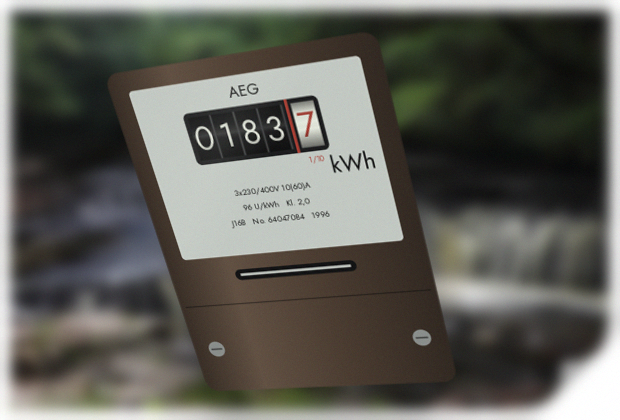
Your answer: 183.7 kWh
